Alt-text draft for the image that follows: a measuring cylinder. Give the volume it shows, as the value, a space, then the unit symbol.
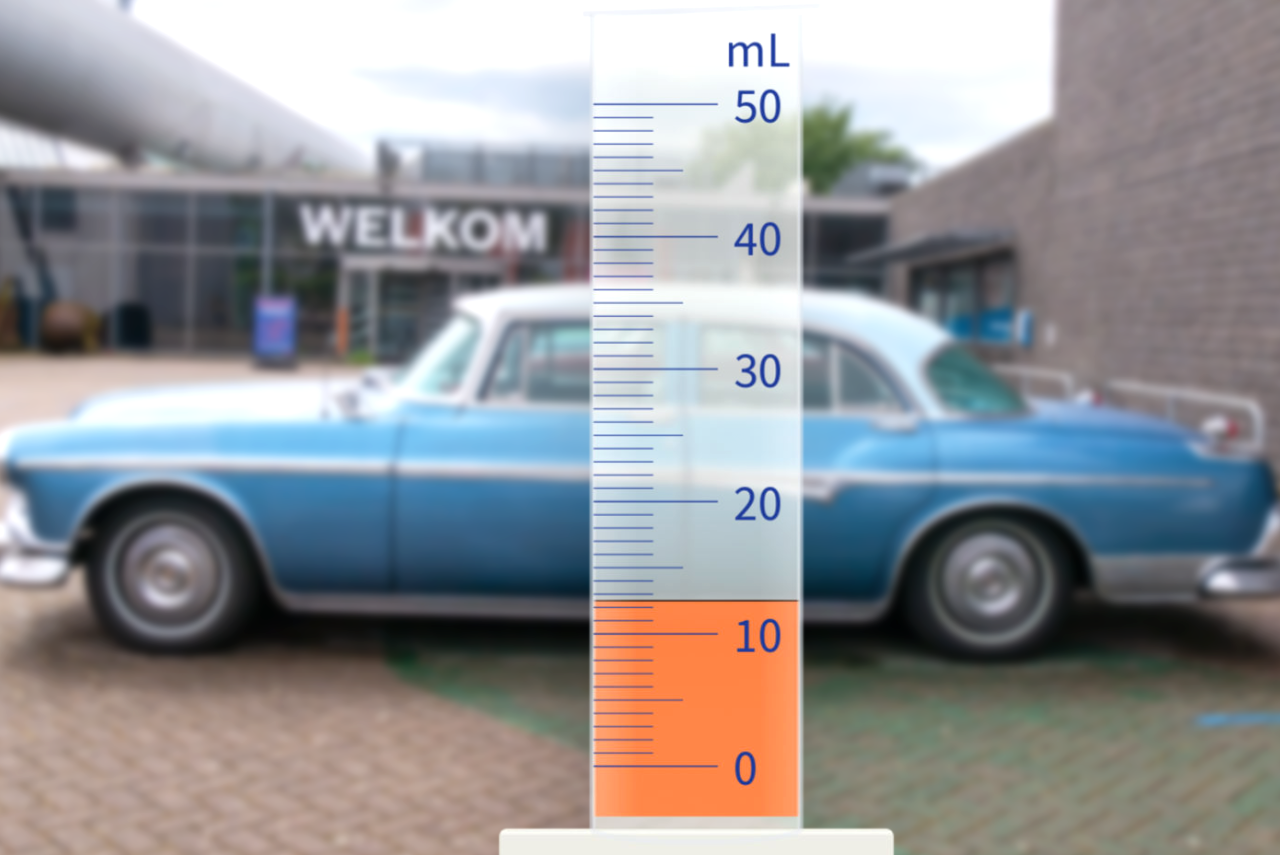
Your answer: 12.5 mL
